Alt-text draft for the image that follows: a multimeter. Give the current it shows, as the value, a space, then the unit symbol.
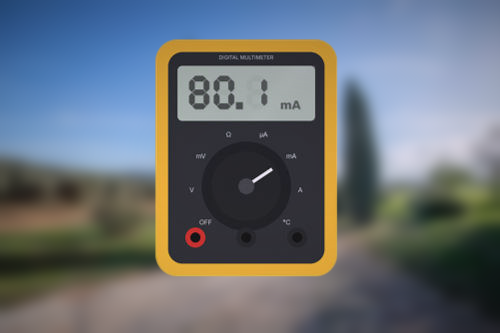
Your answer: 80.1 mA
